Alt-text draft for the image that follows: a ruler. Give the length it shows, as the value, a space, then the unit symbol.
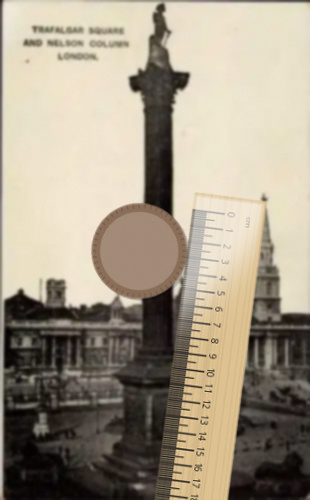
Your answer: 6 cm
